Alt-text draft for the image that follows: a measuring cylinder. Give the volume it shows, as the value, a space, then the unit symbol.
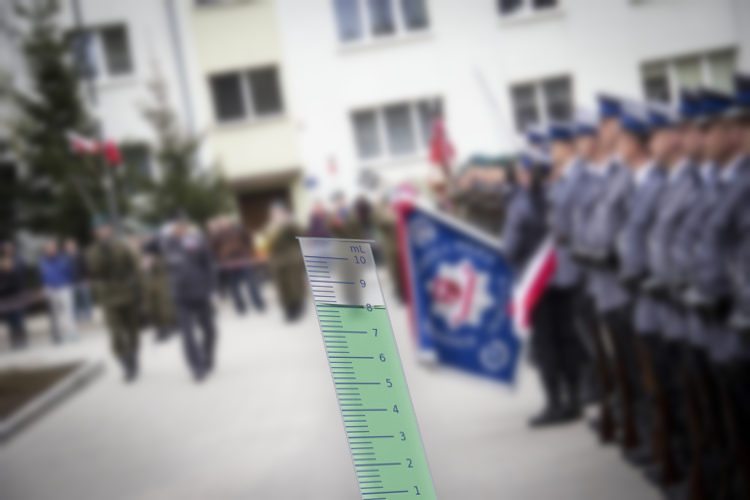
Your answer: 8 mL
